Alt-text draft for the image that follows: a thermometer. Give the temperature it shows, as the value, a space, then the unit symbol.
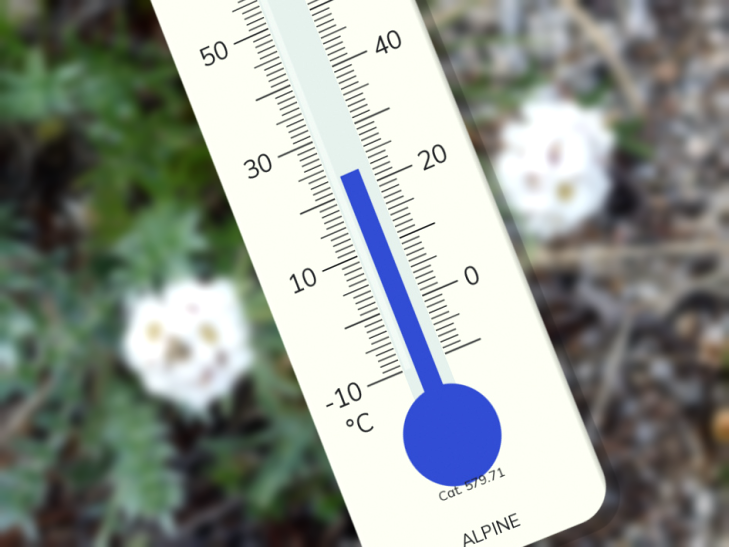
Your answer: 23 °C
